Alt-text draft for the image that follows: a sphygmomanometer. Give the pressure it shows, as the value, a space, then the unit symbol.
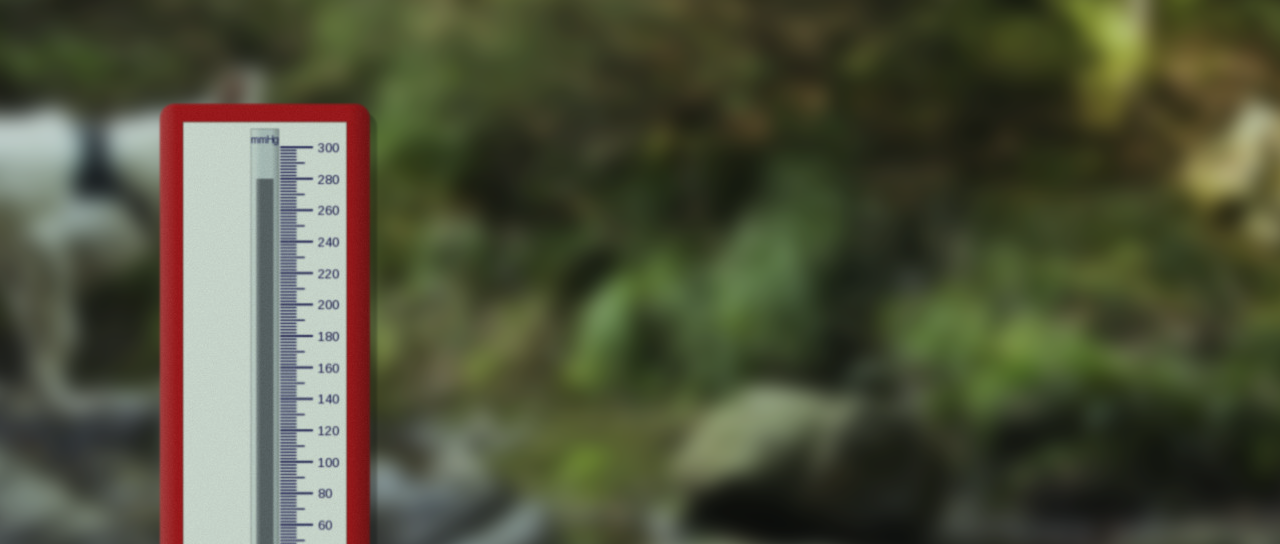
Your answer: 280 mmHg
